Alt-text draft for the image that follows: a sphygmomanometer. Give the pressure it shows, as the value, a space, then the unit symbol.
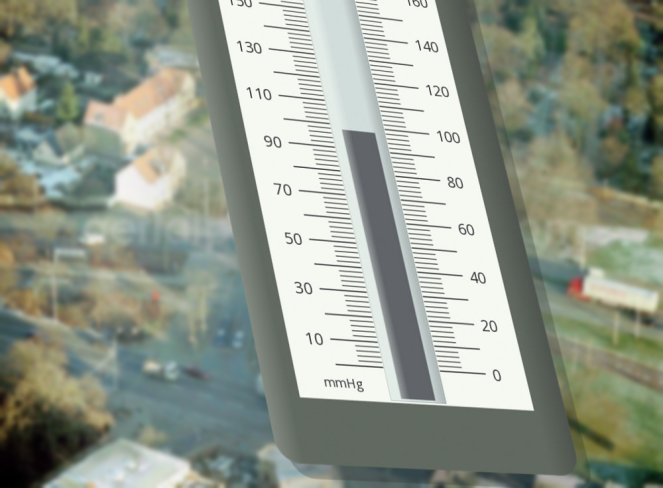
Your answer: 98 mmHg
